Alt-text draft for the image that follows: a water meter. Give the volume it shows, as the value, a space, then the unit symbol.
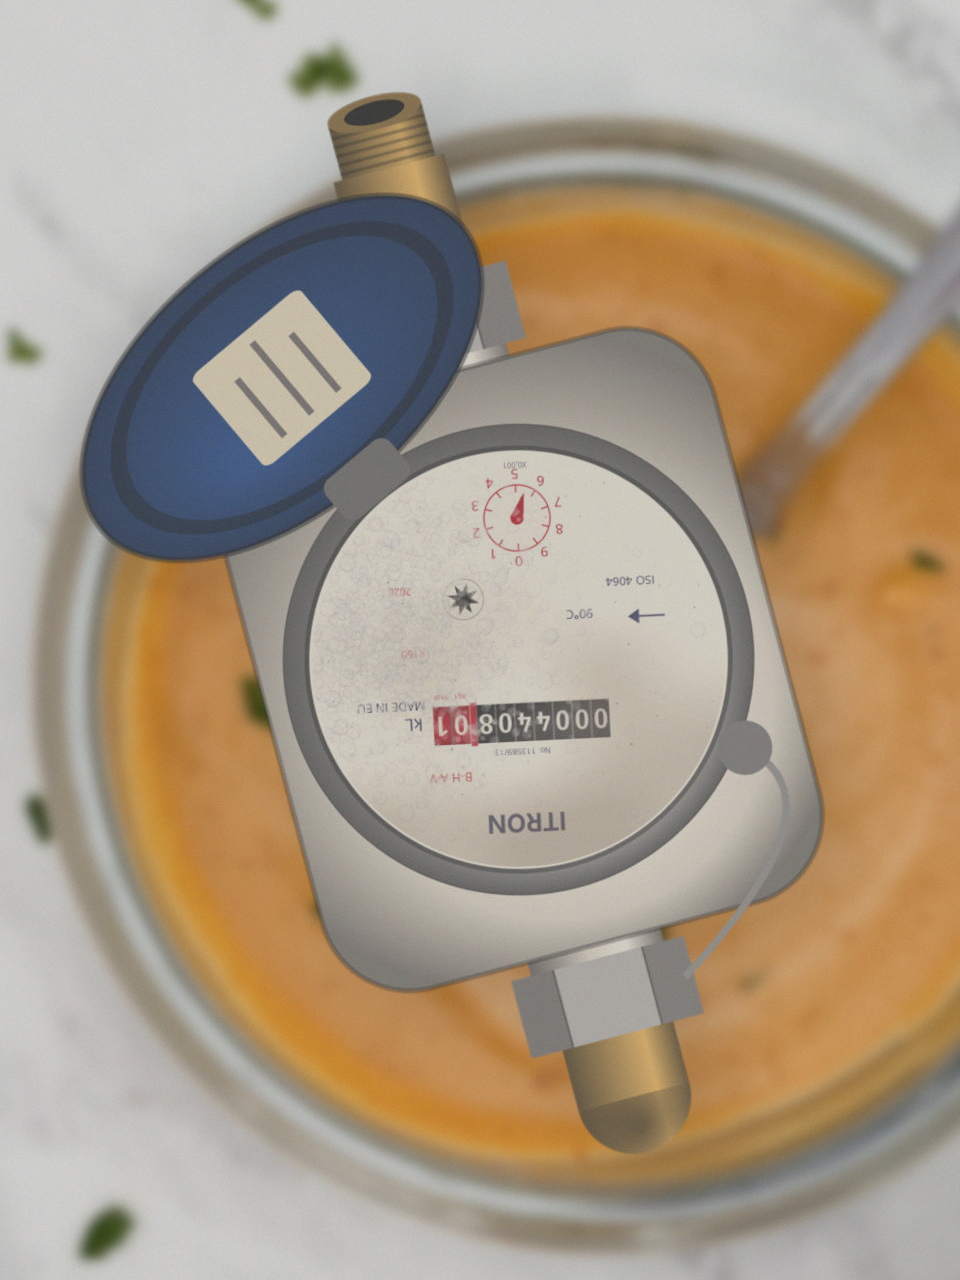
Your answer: 4408.015 kL
